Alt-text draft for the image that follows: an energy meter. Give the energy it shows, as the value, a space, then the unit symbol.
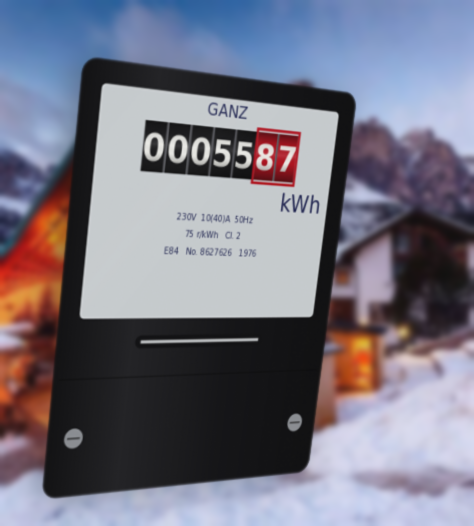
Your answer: 55.87 kWh
